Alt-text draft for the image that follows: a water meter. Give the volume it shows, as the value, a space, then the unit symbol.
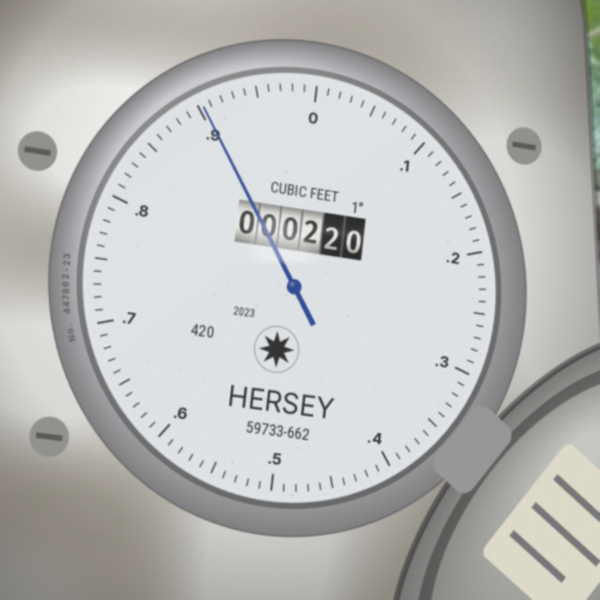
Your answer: 219.90 ft³
